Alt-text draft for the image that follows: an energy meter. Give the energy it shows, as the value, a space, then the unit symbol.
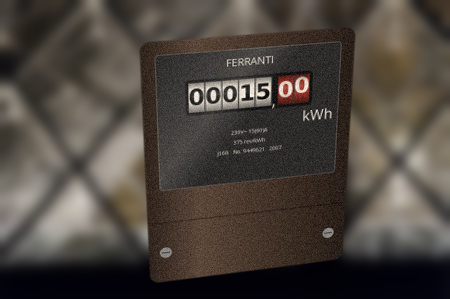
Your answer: 15.00 kWh
